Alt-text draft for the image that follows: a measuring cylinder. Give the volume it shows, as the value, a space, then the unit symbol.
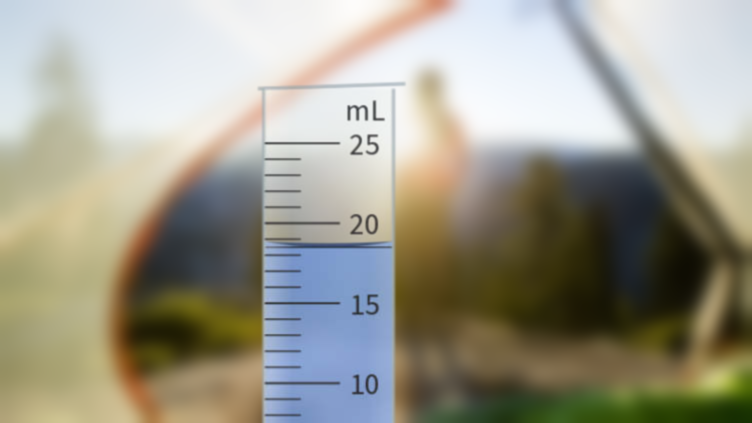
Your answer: 18.5 mL
